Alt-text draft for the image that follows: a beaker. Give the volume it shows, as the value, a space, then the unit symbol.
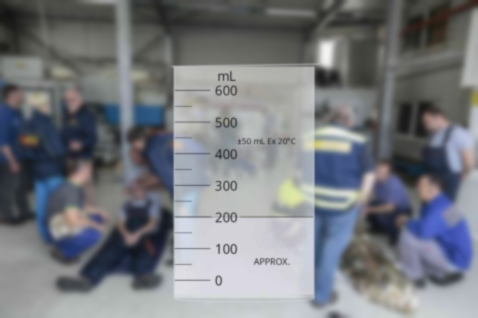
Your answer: 200 mL
